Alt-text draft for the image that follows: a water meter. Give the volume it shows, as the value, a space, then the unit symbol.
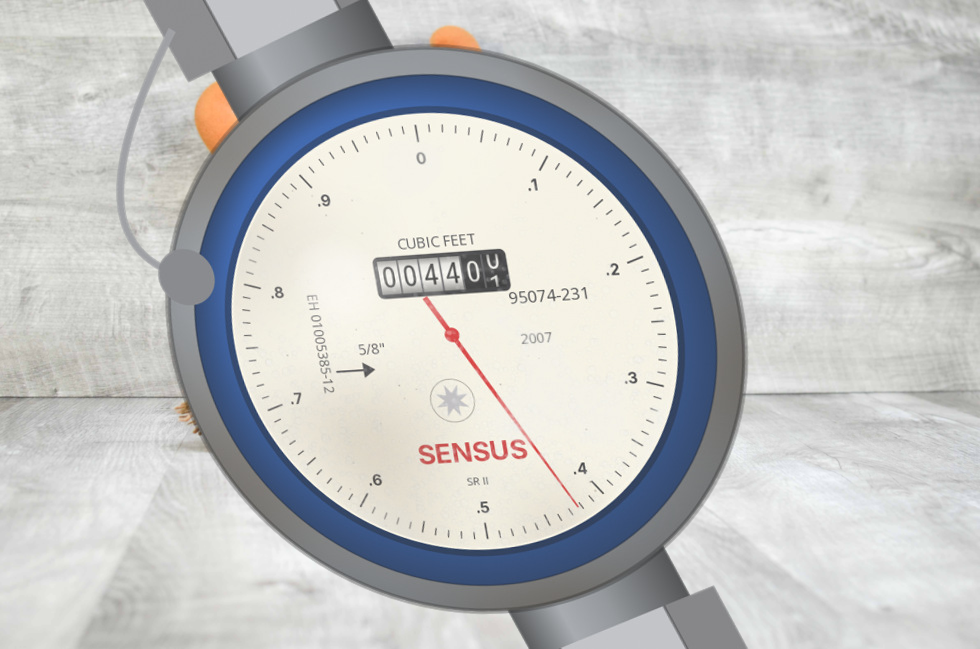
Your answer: 4400.42 ft³
